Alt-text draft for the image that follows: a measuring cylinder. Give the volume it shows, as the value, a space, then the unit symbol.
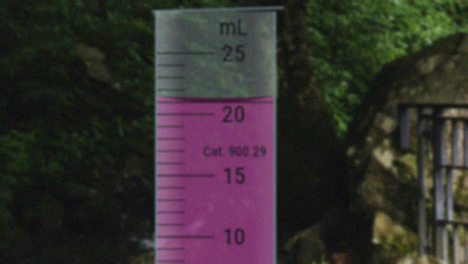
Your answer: 21 mL
